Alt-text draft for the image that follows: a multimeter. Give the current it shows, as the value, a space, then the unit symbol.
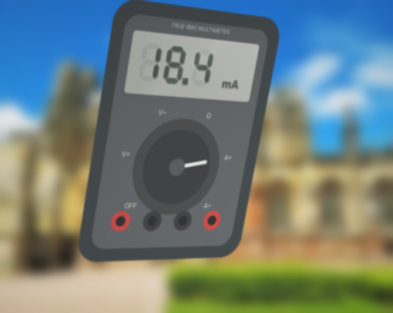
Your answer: 18.4 mA
